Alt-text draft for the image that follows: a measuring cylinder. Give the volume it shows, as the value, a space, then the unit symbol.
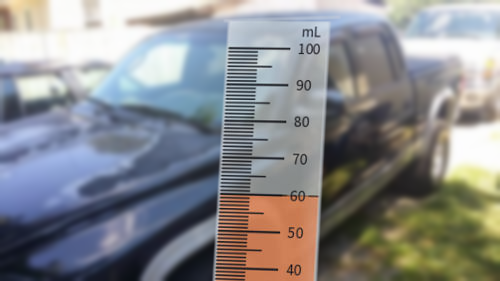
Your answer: 60 mL
